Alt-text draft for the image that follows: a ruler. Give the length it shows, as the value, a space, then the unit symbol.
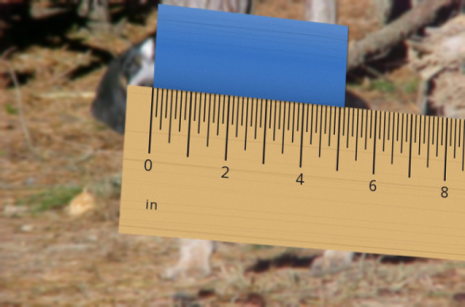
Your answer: 5.125 in
